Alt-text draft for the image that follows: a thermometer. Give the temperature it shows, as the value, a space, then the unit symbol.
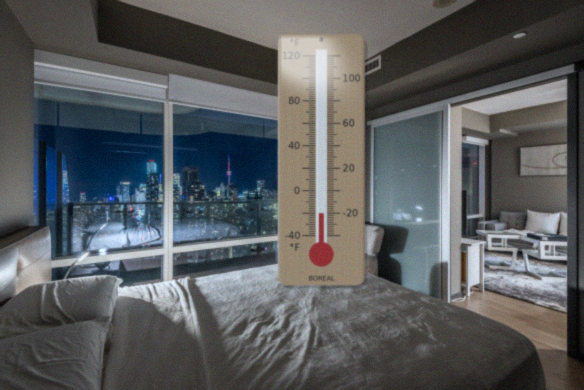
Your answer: -20 °F
